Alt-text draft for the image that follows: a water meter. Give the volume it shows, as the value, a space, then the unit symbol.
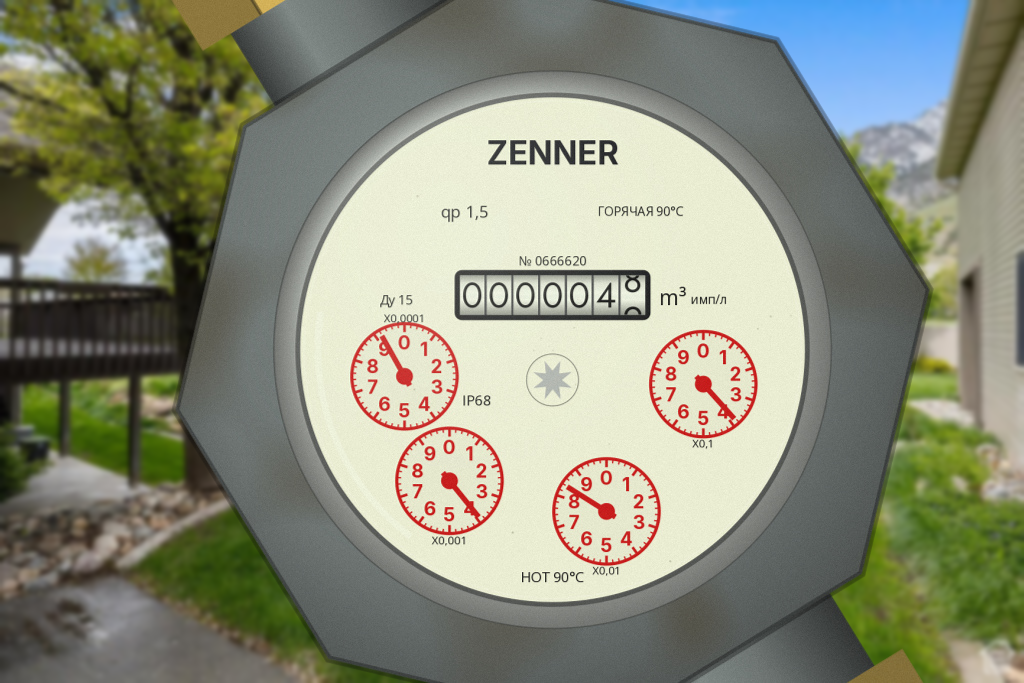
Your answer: 48.3839 m³
